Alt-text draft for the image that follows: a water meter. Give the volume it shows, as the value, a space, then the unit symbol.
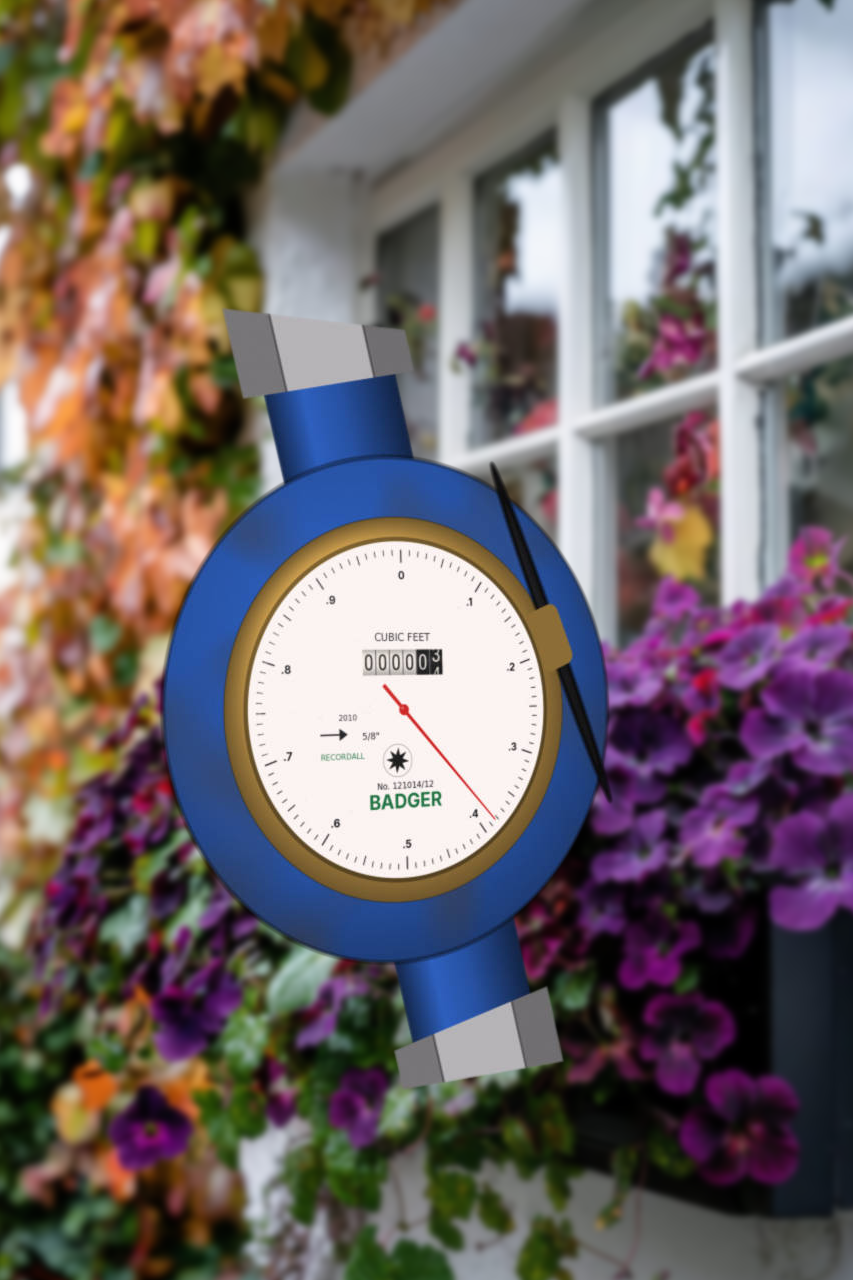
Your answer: 3.38 ft³
